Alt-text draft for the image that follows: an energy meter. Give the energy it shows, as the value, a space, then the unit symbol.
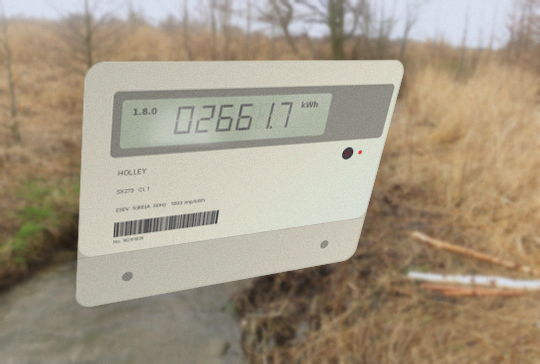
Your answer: 2661.7 kWh
